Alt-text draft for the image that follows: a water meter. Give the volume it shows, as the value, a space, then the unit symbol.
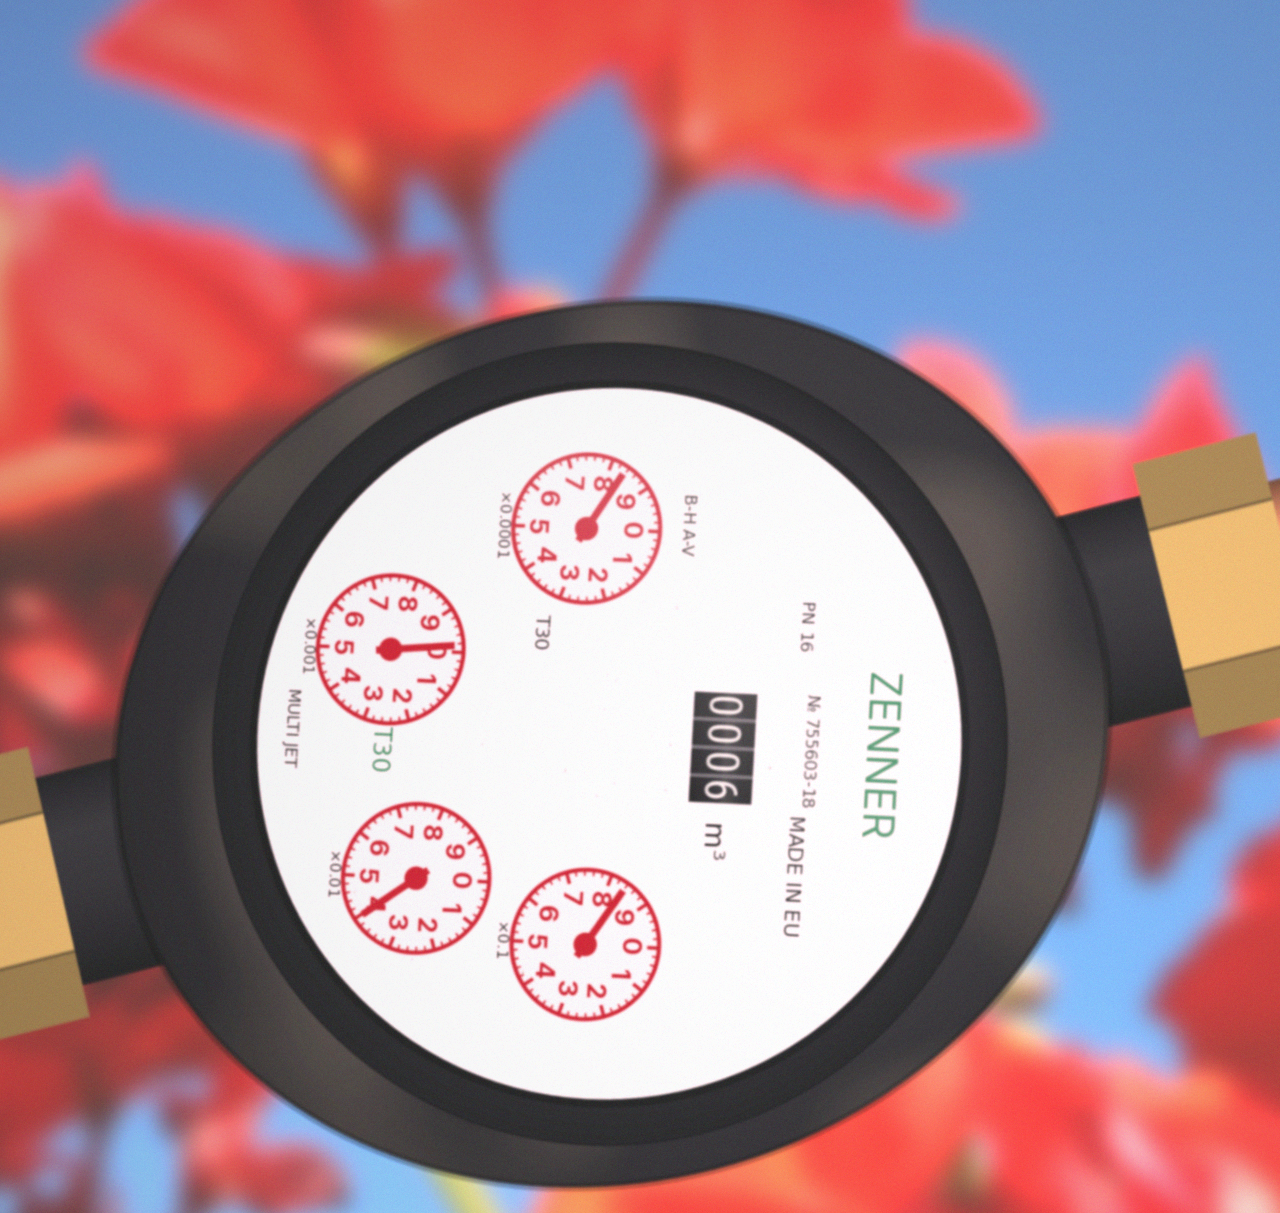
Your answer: 6.8398 m³
